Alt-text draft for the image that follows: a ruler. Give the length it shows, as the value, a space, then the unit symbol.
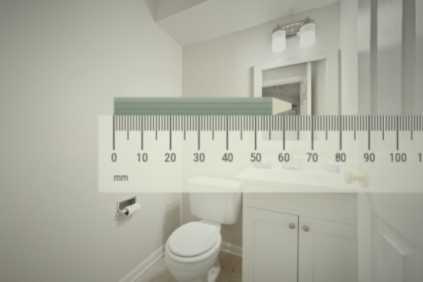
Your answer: 65 mm
